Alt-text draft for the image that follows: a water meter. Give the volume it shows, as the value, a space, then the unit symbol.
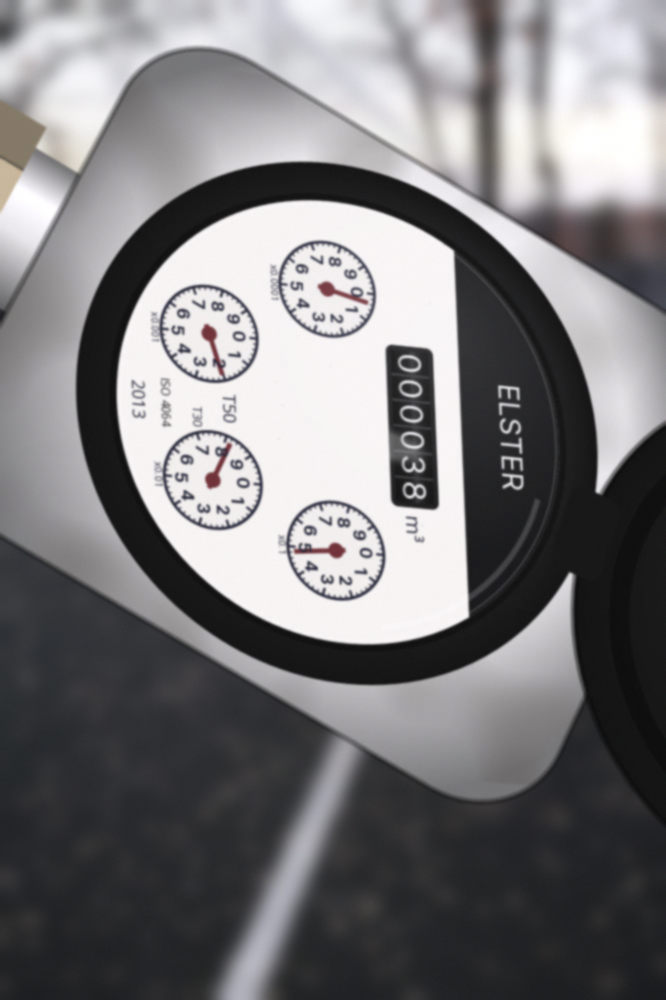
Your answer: 38.4820 m³
